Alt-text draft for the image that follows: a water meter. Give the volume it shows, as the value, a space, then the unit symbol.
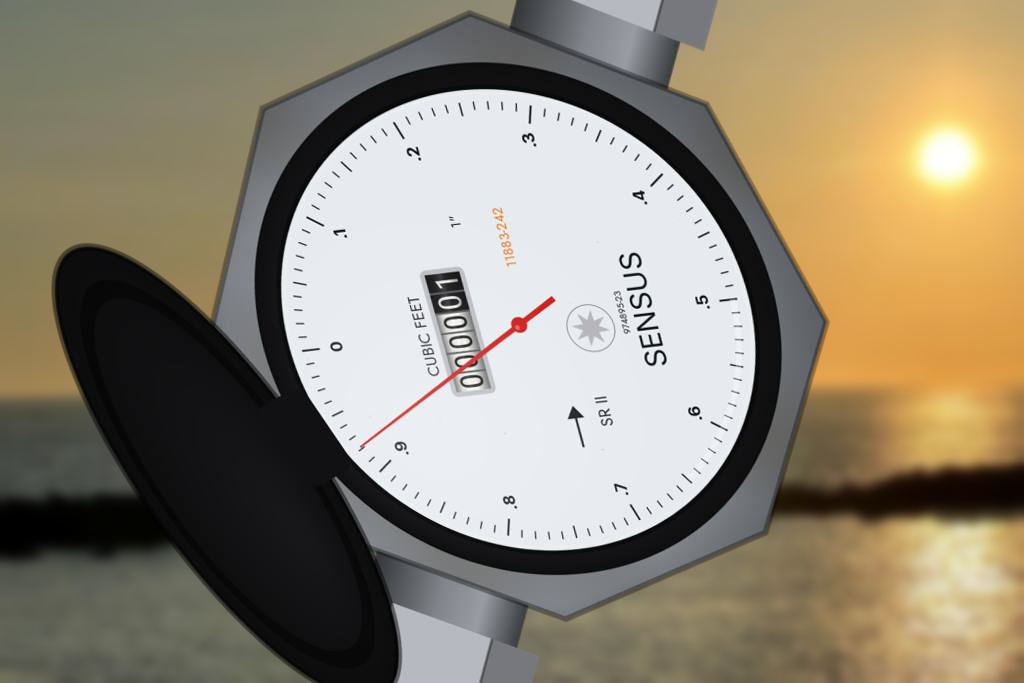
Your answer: 0.92 ft³
